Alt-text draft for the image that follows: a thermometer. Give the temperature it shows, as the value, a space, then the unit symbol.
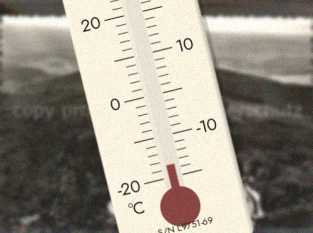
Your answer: -17 °C
